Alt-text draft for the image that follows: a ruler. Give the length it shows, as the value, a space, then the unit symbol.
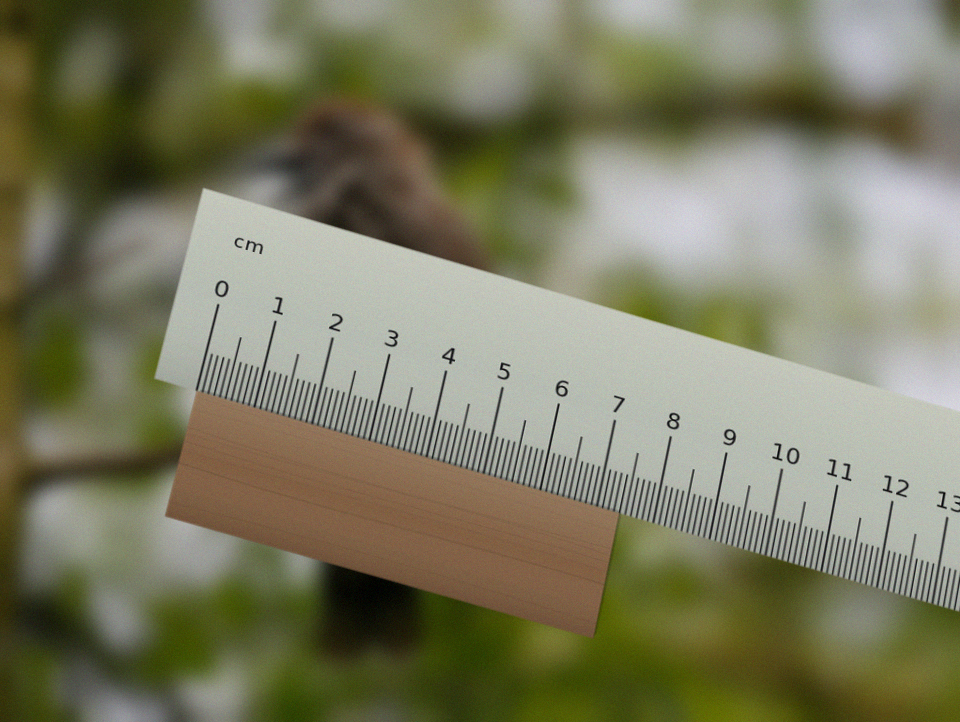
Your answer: 7.4 cm
